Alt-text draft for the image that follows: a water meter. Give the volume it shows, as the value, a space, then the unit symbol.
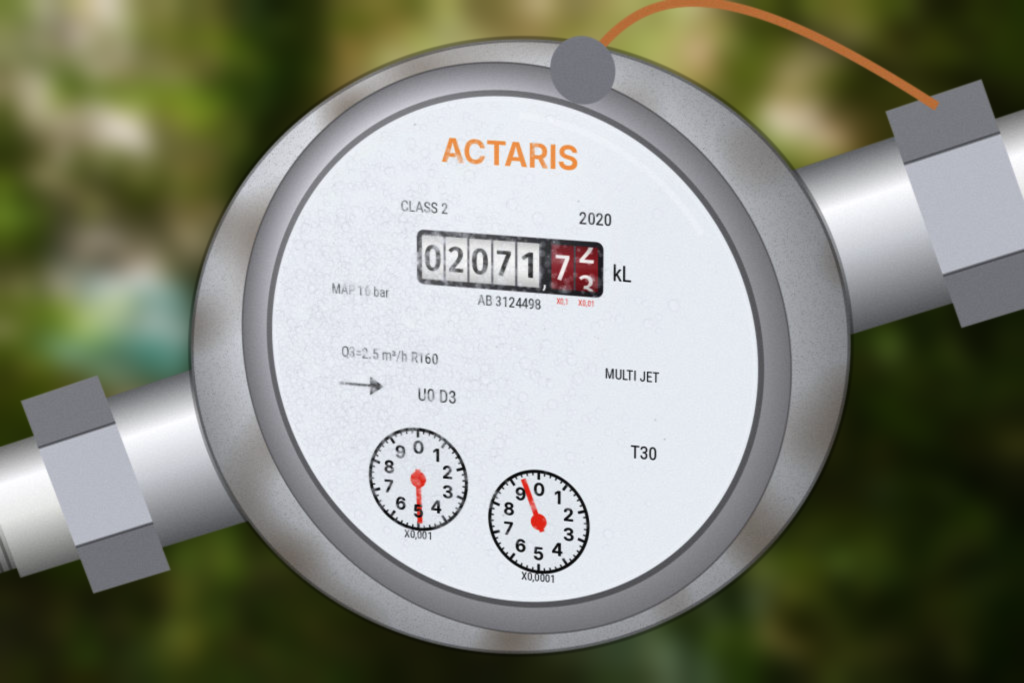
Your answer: 2071.7249 kL
